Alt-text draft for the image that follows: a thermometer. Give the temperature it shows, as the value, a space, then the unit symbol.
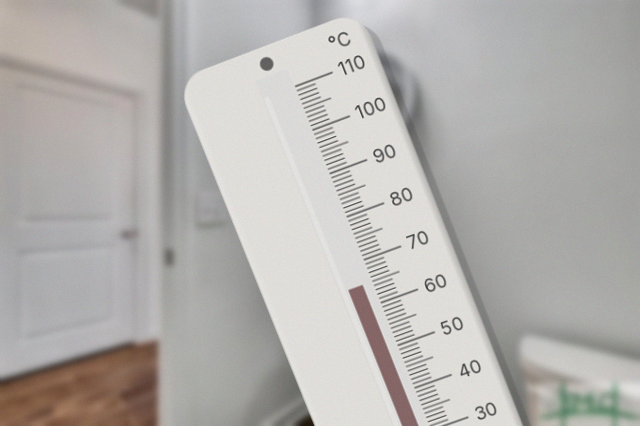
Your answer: 65 °C
